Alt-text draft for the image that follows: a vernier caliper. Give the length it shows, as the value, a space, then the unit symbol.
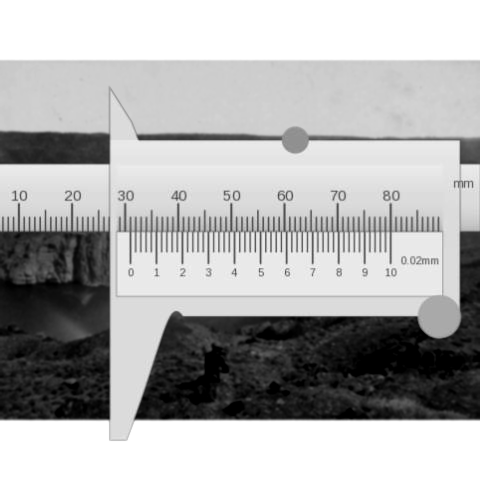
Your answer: 31.0 mm
